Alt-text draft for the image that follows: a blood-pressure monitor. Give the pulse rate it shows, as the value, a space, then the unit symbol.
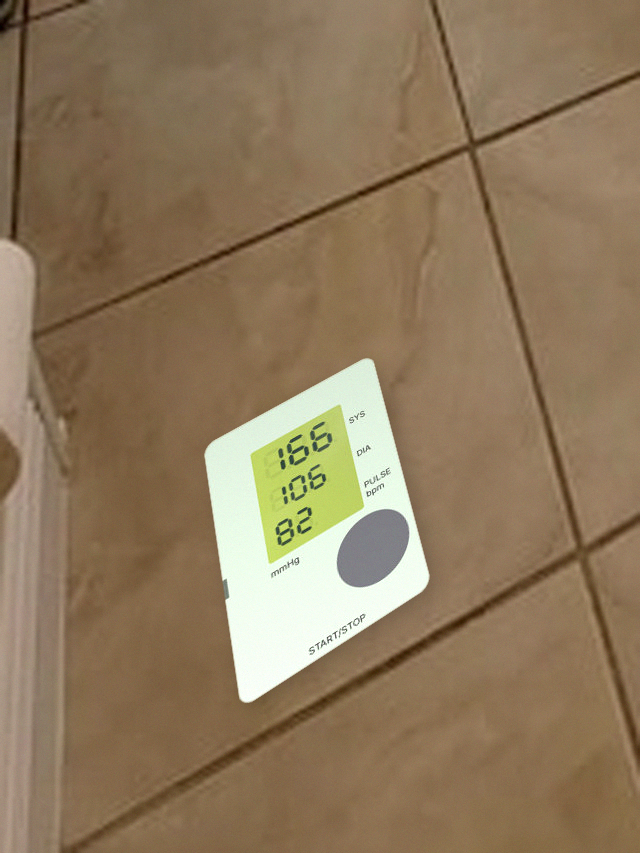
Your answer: 82 bpm
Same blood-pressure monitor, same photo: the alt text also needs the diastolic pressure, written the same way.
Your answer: 106 mmHg
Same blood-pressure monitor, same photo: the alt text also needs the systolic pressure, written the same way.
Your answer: 166 mmHg
